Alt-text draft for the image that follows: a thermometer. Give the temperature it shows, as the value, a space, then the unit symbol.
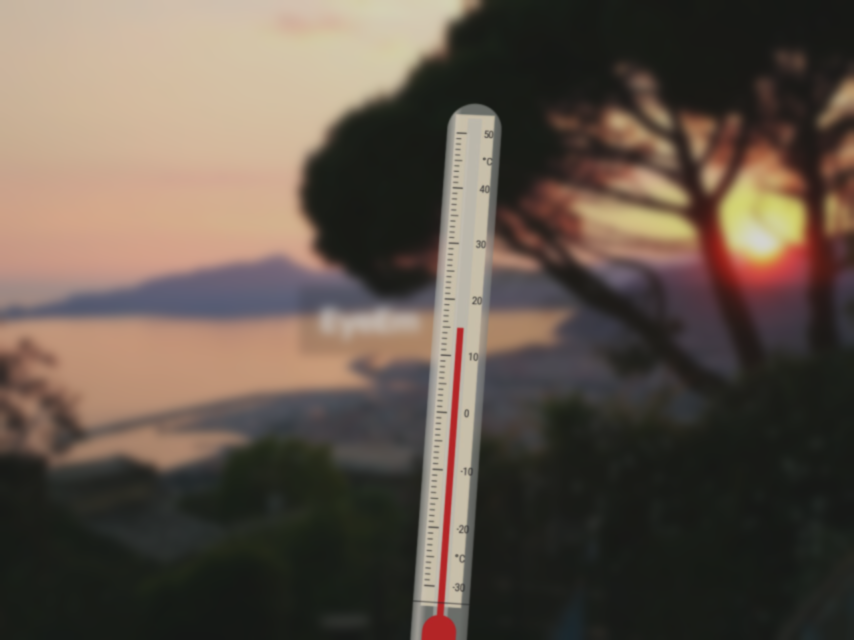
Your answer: 15 °C
